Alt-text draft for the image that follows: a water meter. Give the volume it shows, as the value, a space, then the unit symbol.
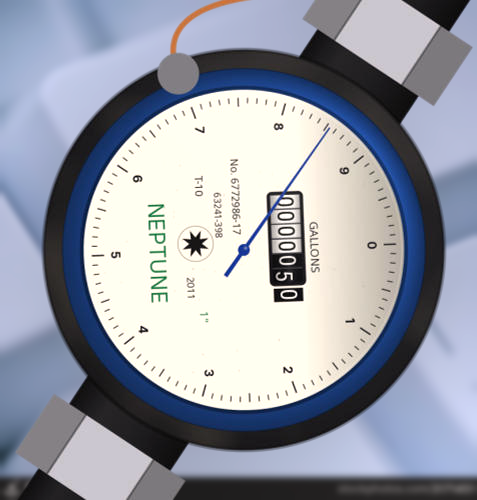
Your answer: 48.5 gal
